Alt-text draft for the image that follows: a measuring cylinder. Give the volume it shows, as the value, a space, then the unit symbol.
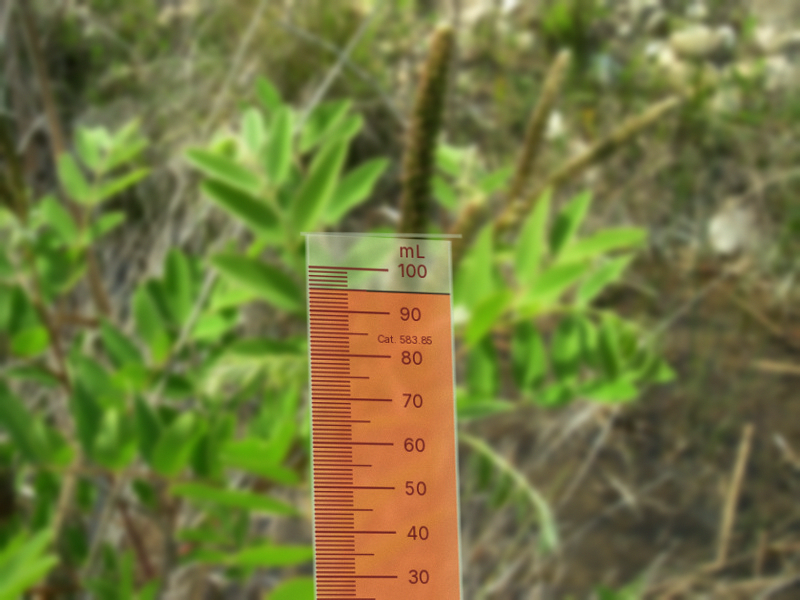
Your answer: 95 mL
